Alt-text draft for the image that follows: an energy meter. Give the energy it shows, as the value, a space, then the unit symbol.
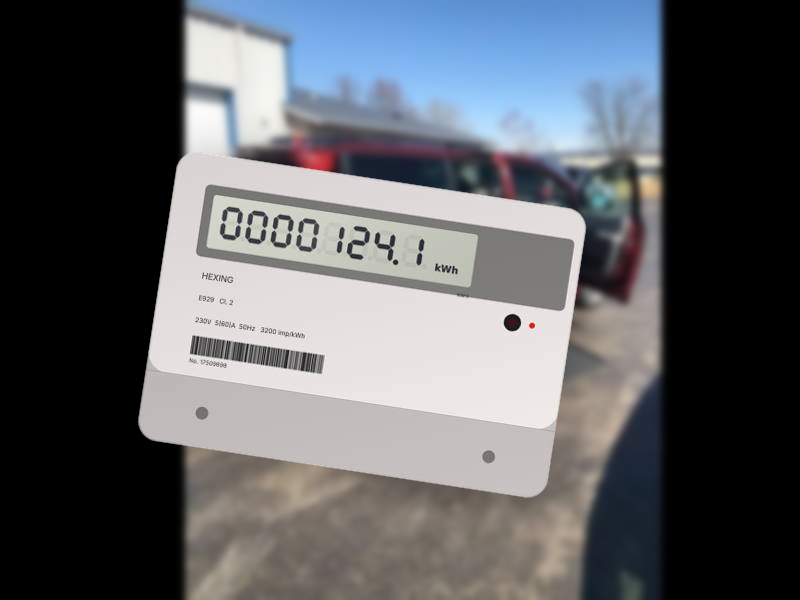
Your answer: 124.1 kWh
